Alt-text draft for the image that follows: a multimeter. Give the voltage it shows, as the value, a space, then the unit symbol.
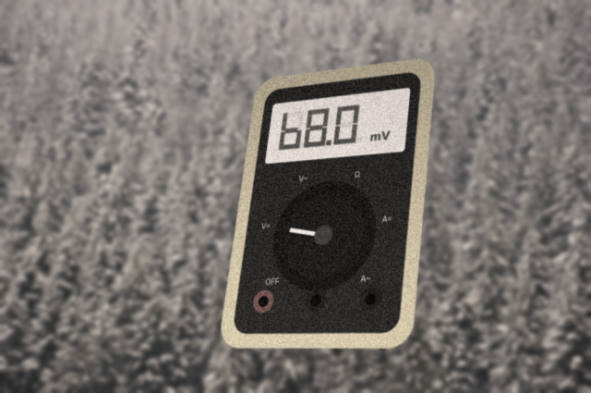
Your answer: 68.0 mV
